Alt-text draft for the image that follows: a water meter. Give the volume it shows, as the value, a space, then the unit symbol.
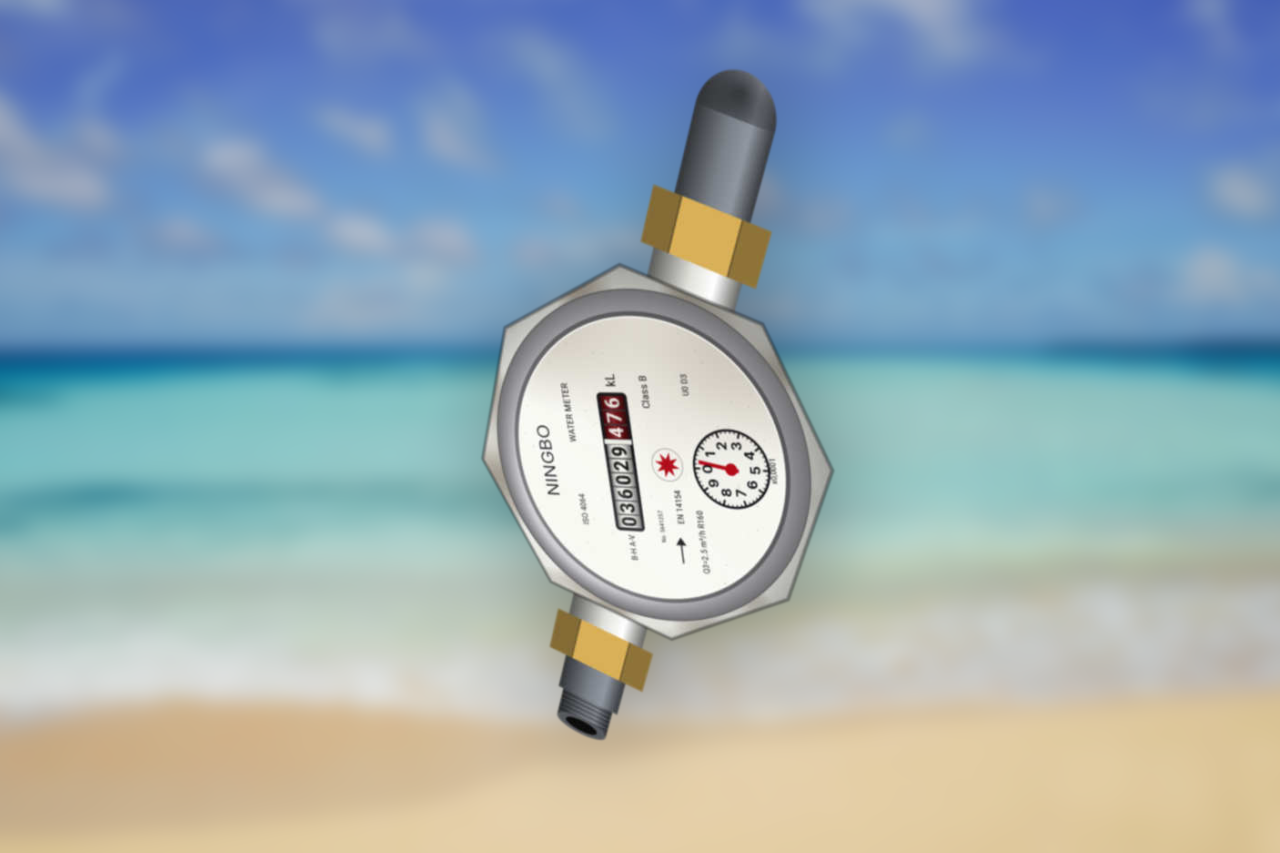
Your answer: 36029.4760 kL
